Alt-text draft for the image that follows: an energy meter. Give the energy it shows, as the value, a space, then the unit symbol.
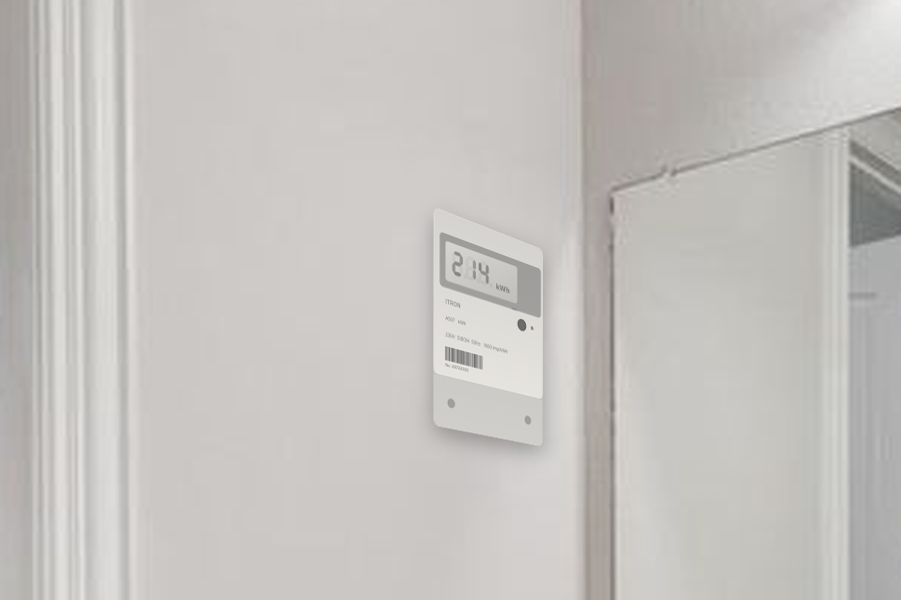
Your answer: 214 kWh
